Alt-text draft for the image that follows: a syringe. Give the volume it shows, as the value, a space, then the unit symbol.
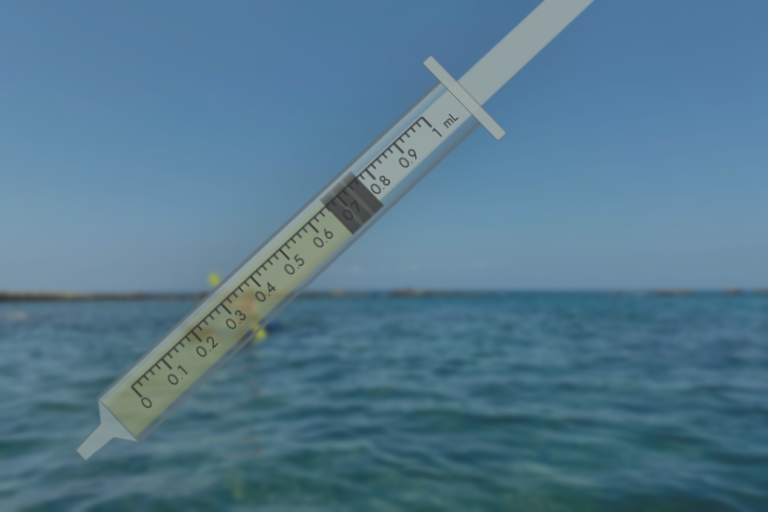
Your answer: 0.66 mL
